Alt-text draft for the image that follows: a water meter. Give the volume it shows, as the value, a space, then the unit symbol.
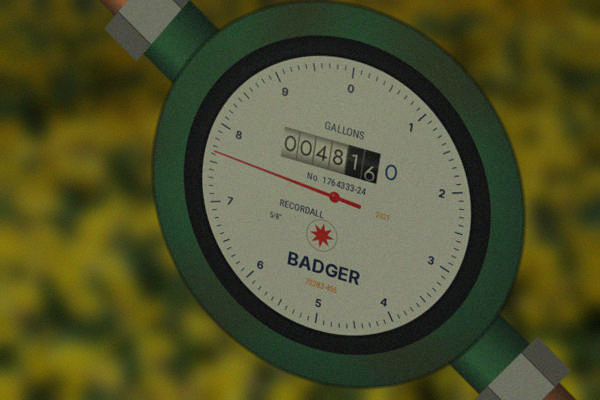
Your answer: 48157.6 gal
